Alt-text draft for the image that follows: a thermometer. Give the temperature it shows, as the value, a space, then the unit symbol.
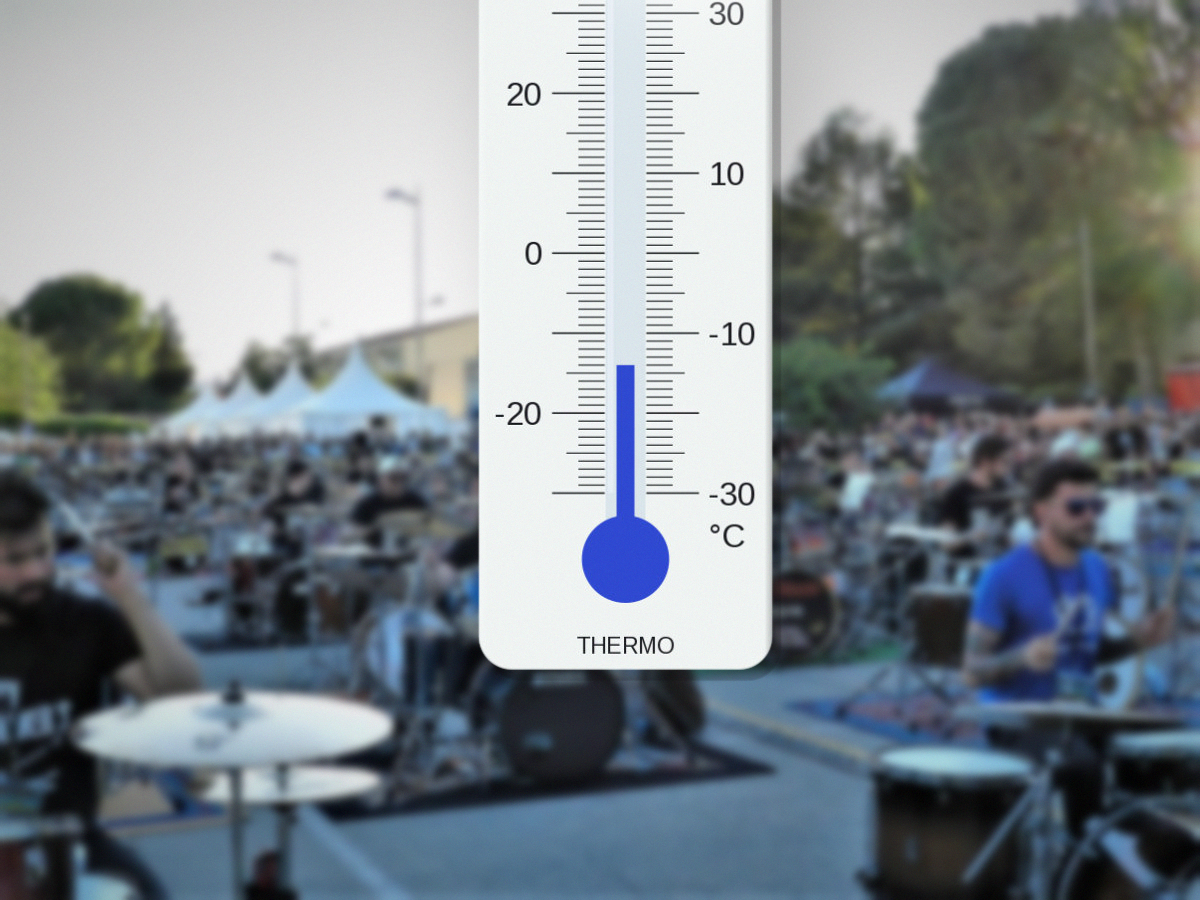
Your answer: -14 °C
